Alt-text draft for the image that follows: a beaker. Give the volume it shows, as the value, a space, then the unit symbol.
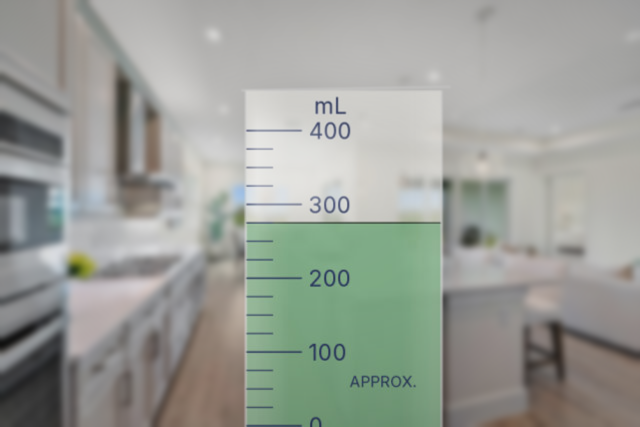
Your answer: 275 mL
